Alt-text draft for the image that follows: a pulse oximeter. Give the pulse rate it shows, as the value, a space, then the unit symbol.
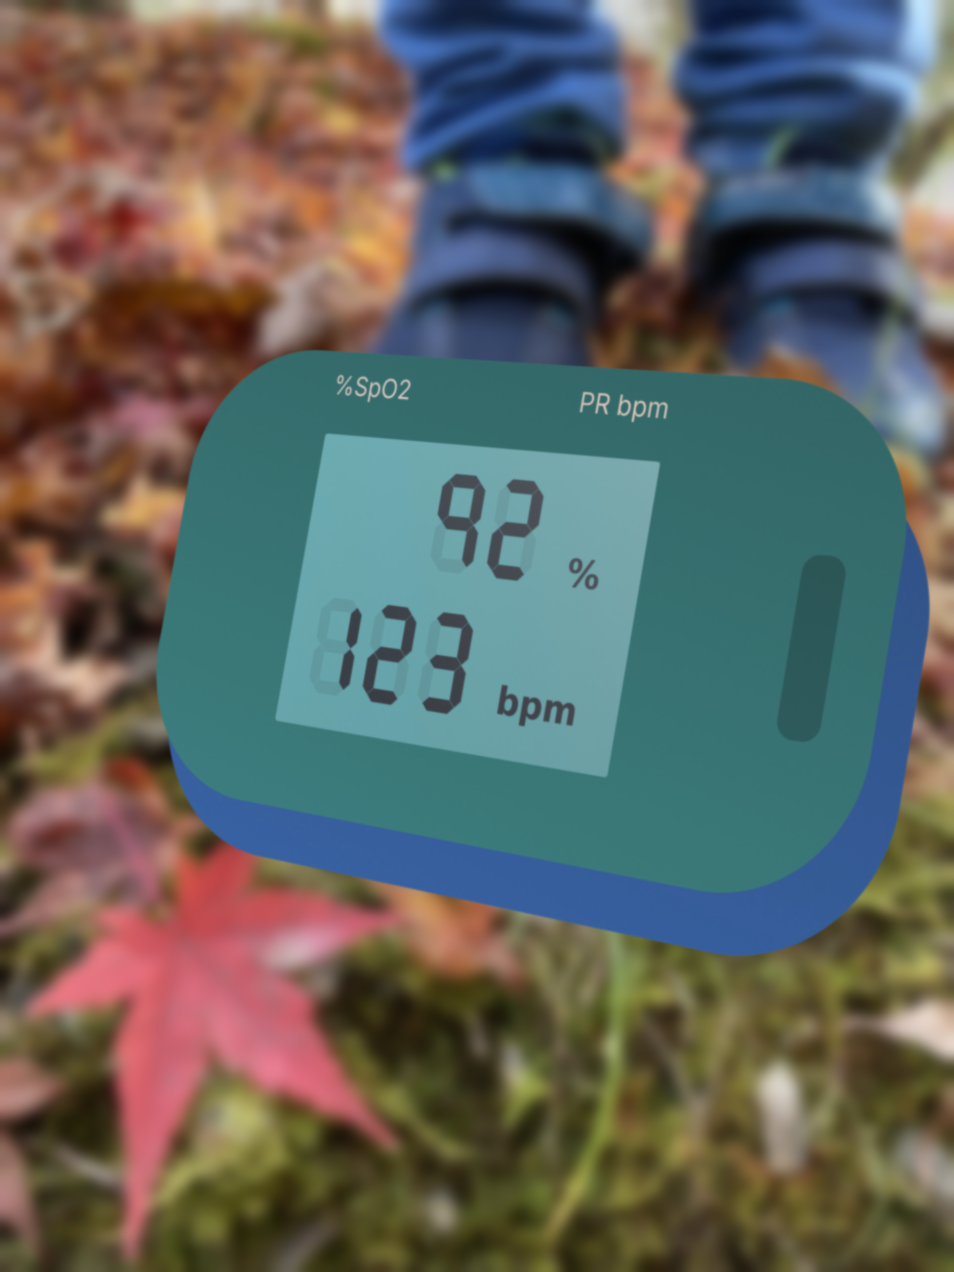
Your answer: 123 bpm
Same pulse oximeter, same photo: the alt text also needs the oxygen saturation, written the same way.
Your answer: 92 %
